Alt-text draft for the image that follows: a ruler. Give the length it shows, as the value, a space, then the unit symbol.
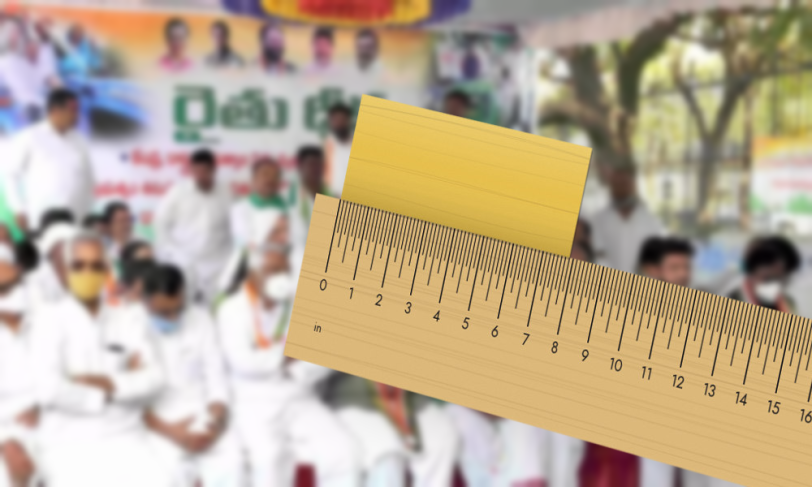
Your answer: 7.875 in
